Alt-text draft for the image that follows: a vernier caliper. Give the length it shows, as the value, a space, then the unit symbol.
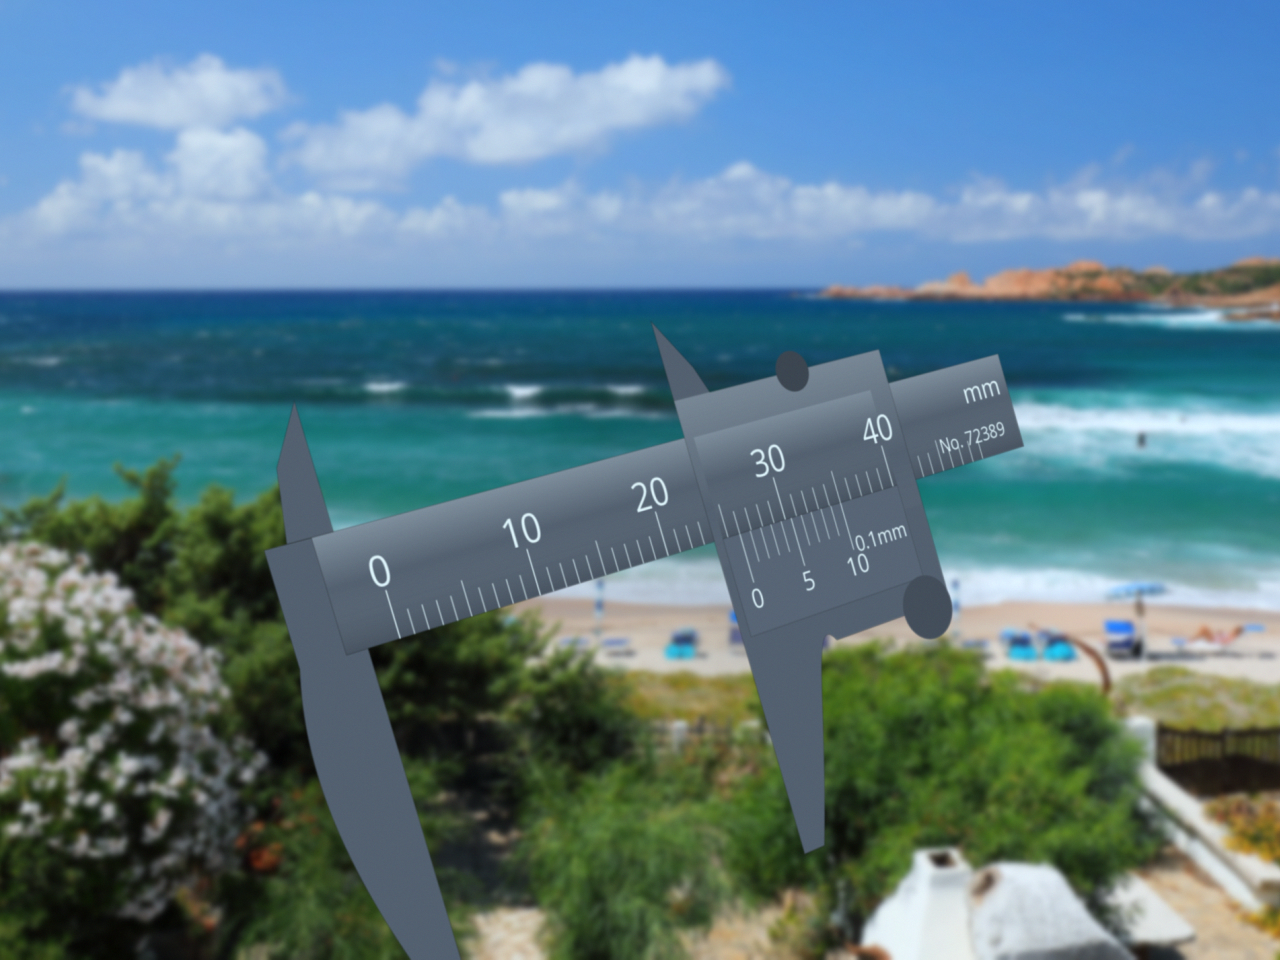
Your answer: 26.0 mm
